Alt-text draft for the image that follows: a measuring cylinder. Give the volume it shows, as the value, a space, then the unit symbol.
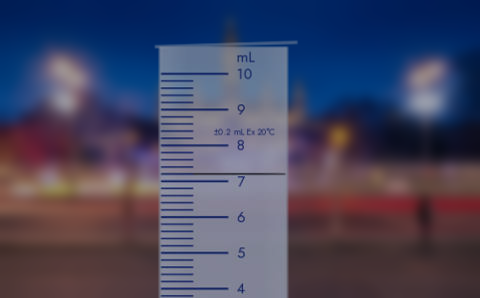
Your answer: 7.2 mL
